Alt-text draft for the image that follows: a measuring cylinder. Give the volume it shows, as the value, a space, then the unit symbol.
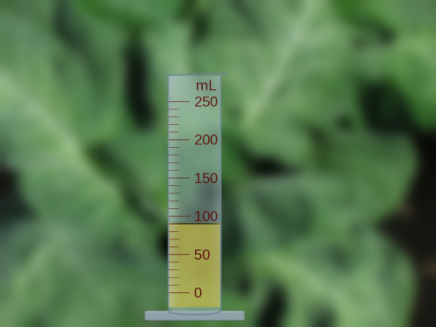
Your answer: 90 mL
